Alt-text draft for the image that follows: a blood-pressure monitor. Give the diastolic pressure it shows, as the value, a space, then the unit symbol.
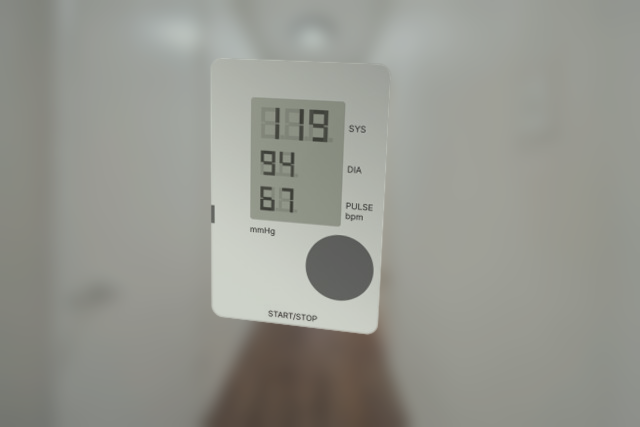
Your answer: 94 mmHg
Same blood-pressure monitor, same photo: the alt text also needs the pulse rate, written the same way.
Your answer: 67 bpm
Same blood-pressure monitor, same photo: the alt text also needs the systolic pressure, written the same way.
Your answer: 119 mmHg
